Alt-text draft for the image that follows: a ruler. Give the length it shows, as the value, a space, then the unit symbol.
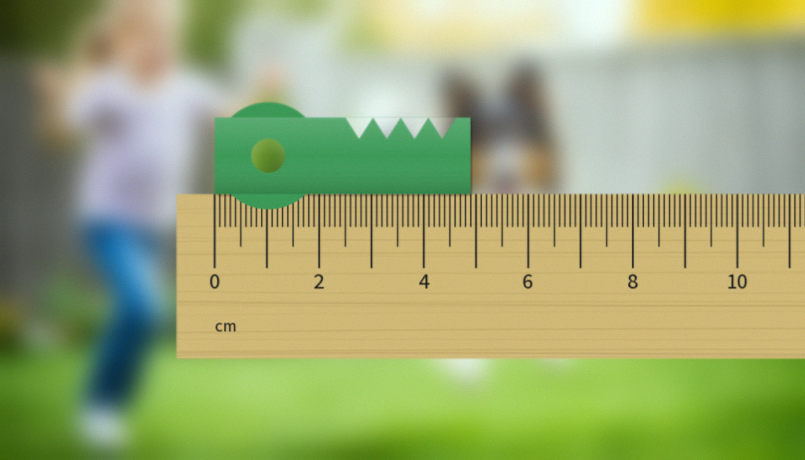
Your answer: 4.9 cm
